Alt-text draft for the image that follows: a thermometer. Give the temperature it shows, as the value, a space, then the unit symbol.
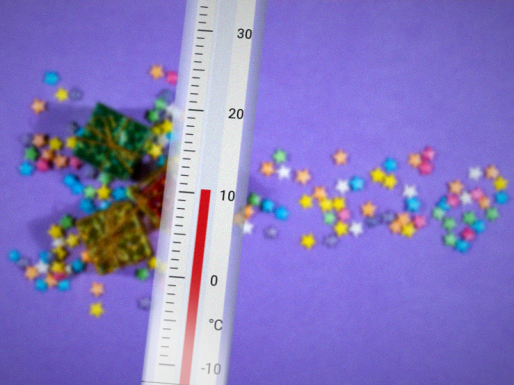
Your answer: 10.5 °C
